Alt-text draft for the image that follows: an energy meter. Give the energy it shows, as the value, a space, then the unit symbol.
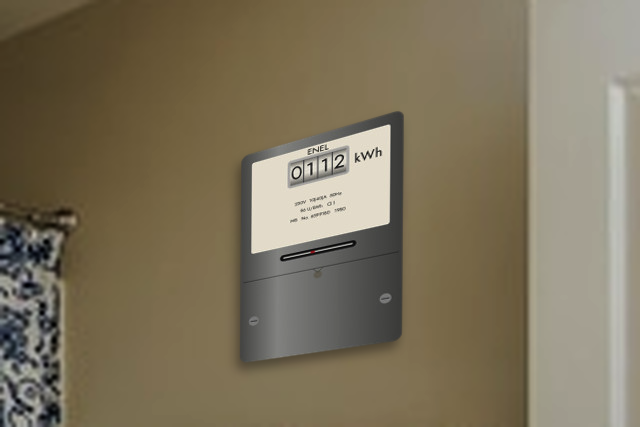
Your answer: 112 kWh
